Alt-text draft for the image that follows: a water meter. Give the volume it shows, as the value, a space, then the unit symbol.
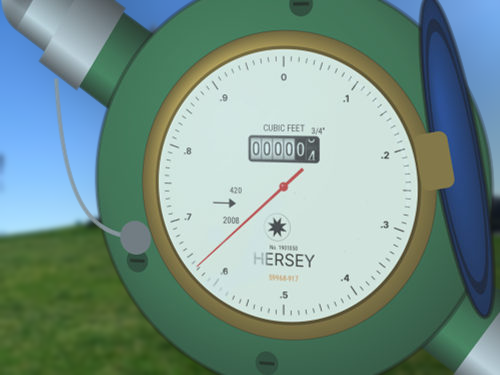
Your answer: 3.63 ft³
